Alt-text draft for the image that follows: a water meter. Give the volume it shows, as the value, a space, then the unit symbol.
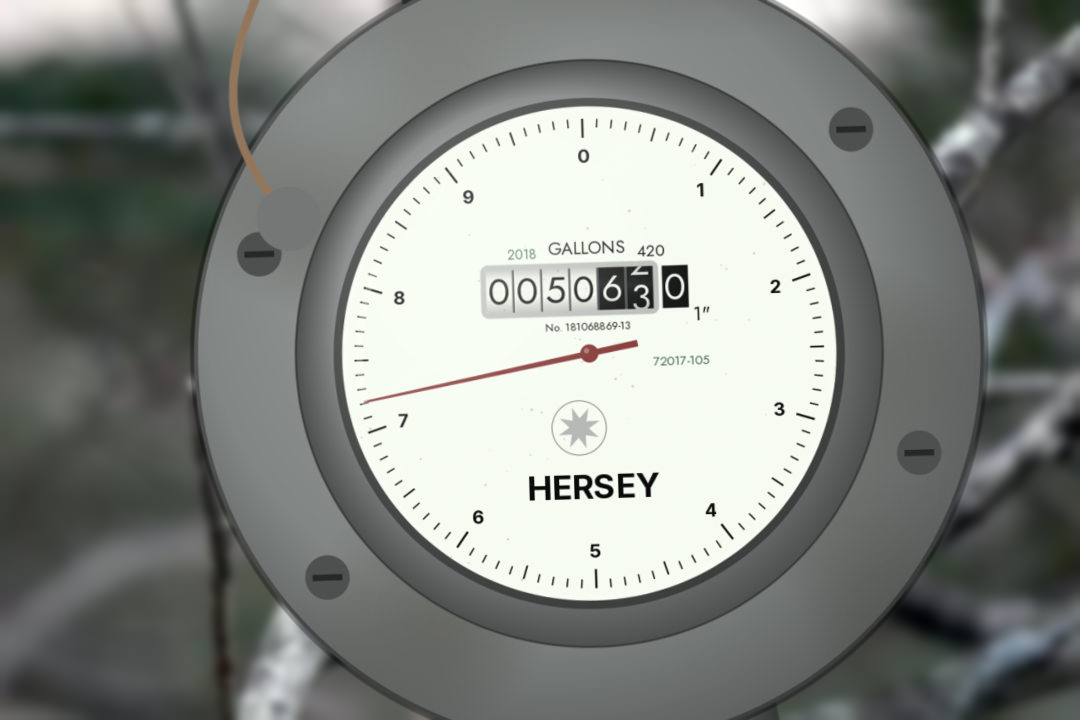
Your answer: 50627.2 gal
